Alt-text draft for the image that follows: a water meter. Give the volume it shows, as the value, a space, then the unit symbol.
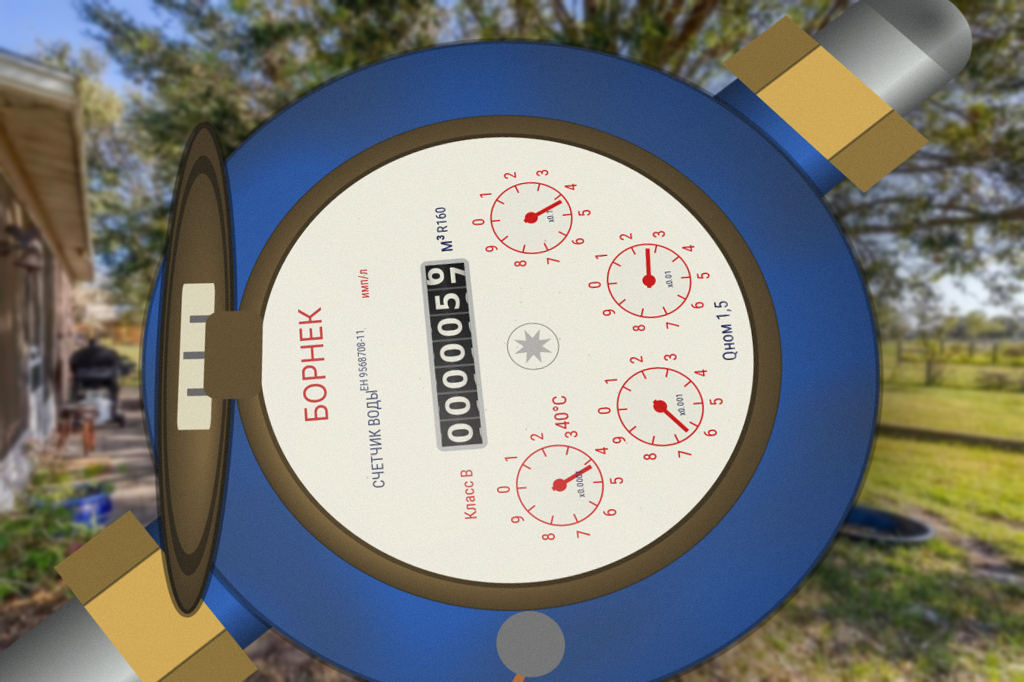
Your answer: 56.4264 m³
